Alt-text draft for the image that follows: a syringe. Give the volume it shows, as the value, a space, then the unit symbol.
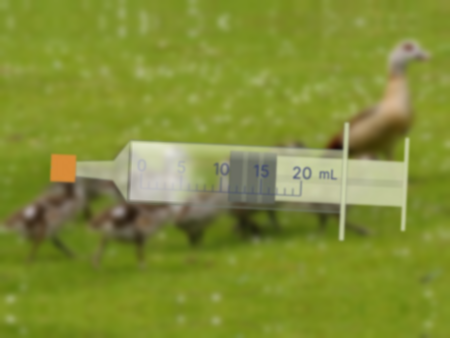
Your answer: 11 mL
